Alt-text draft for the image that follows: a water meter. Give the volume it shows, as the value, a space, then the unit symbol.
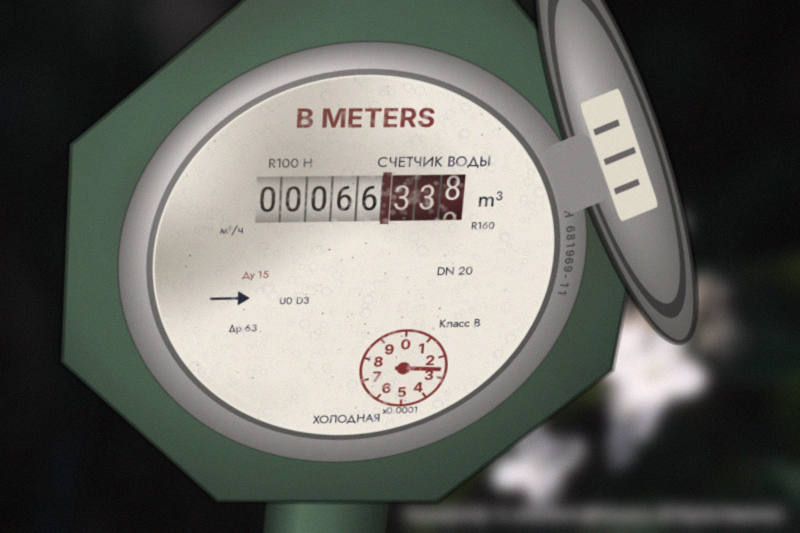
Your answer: 66.3382 m³
